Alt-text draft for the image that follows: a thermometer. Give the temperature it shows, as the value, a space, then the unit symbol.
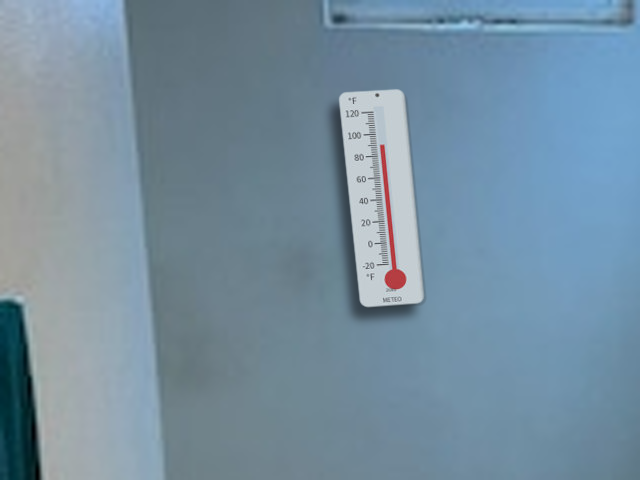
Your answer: 90 °F
